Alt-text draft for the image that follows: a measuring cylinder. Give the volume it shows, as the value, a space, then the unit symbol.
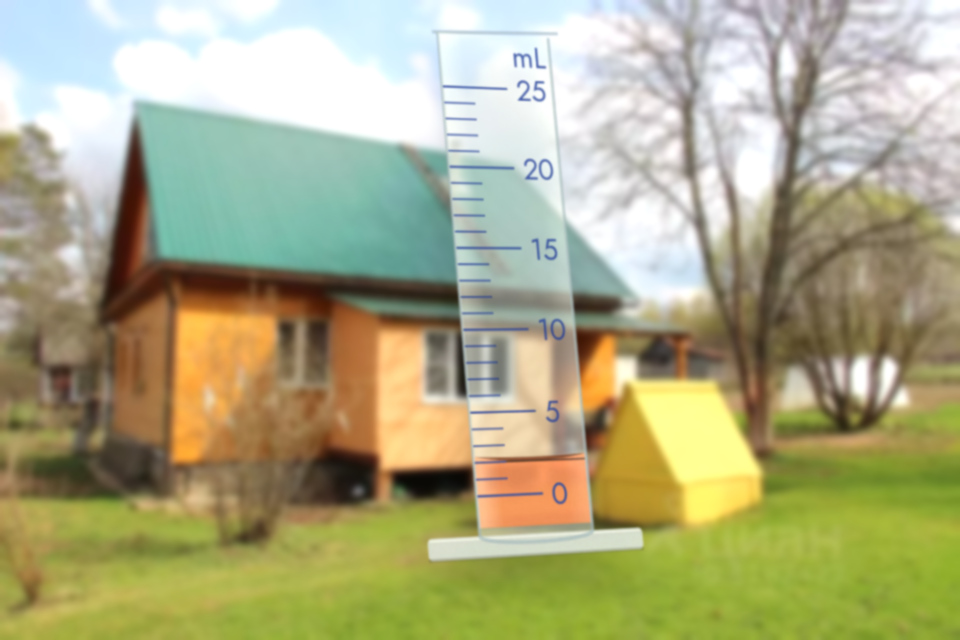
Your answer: 2 mL
